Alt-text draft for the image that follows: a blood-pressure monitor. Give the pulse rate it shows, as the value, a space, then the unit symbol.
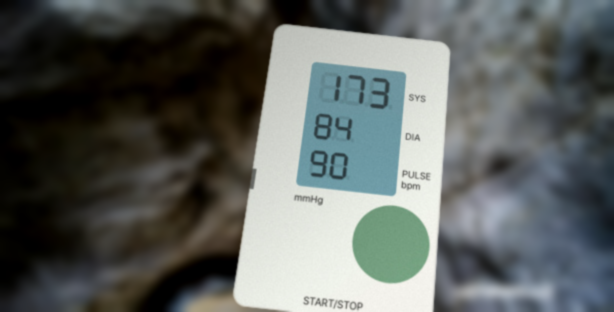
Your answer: 90 bpm
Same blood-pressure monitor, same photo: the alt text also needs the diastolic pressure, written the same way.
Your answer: 84 mmHg
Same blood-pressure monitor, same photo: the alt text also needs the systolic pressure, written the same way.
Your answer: 173 mmHg
